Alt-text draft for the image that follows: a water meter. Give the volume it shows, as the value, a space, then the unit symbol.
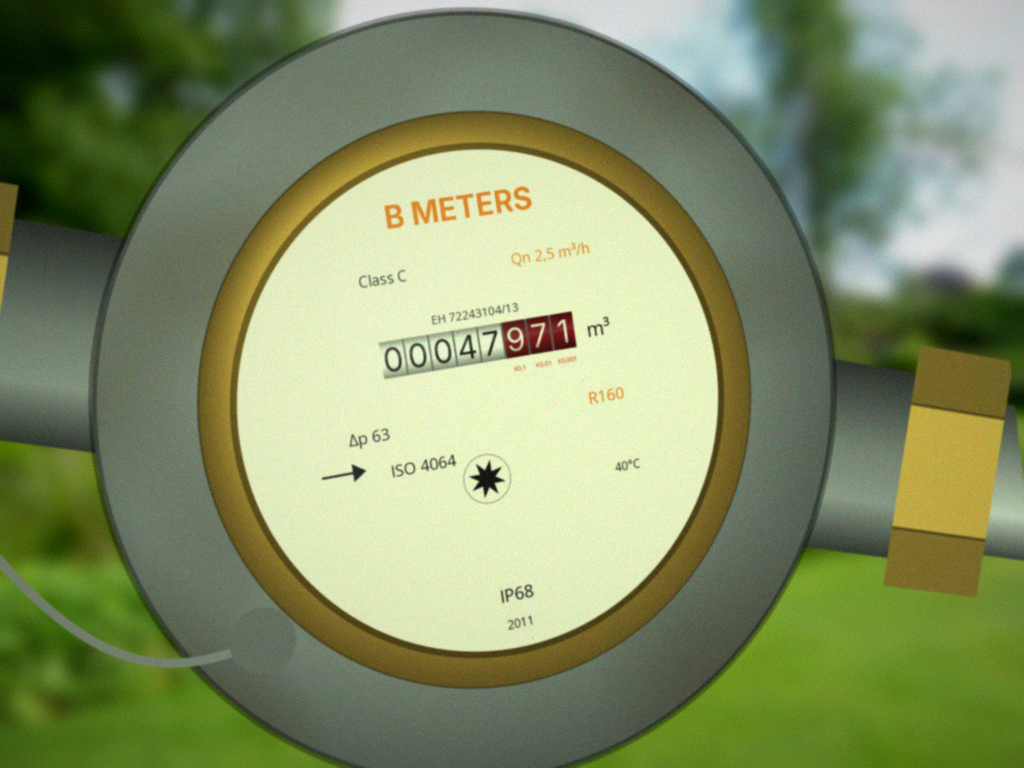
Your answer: 47.971 m³
